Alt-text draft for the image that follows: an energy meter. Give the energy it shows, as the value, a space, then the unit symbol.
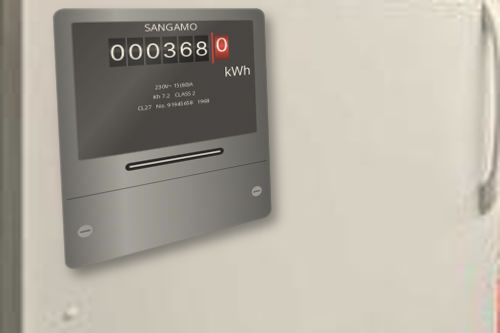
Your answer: 368.0 kWh
